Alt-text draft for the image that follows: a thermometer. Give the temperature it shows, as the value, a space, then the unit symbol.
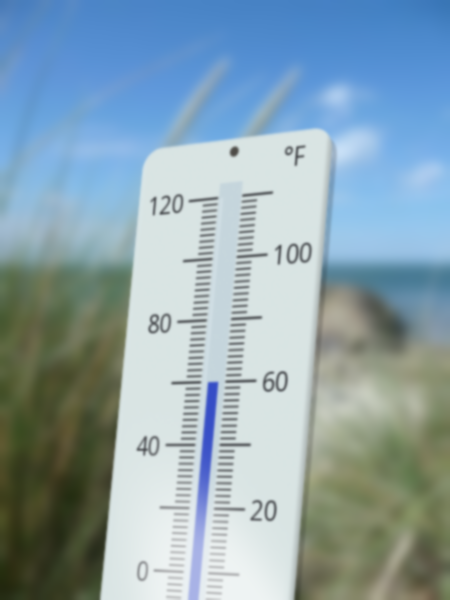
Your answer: 60 °F
